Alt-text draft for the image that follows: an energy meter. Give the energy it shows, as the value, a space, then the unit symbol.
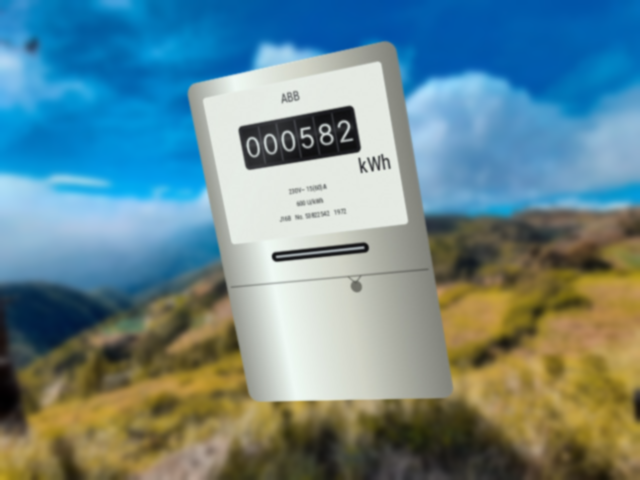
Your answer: 582 kWh
